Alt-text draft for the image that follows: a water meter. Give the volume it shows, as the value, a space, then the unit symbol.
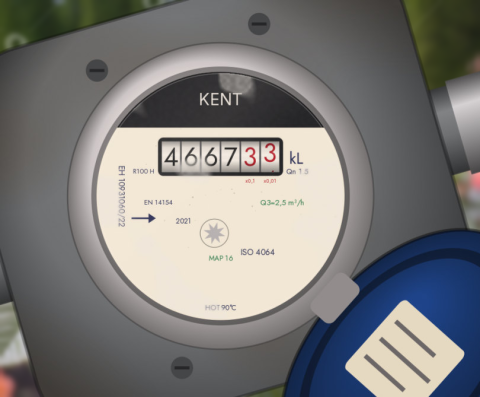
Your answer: 4667.33 kL
